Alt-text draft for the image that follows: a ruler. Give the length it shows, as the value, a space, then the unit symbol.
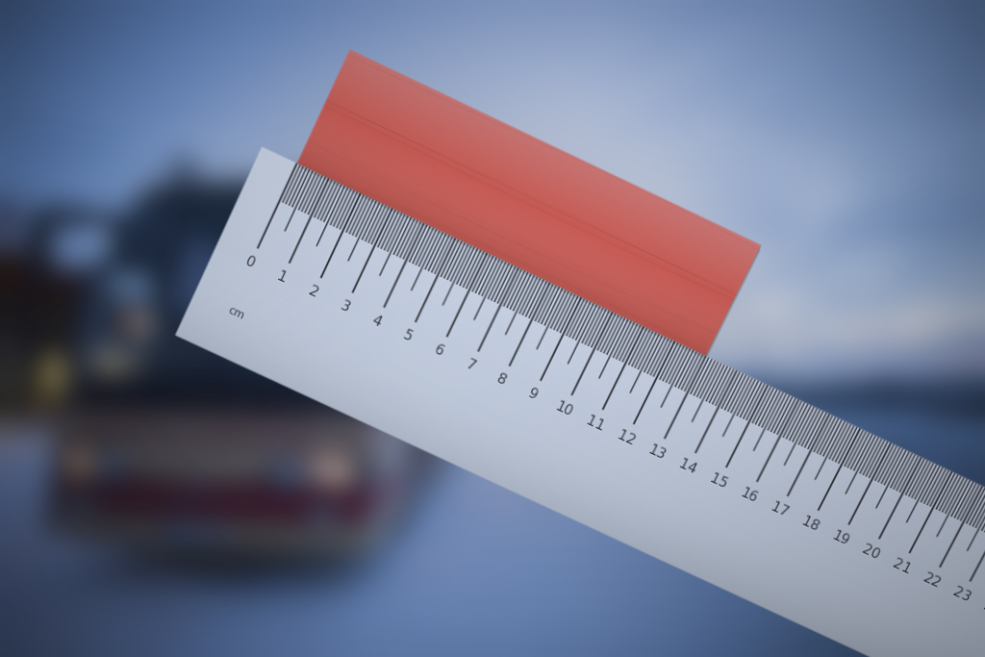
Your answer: 13 cm
